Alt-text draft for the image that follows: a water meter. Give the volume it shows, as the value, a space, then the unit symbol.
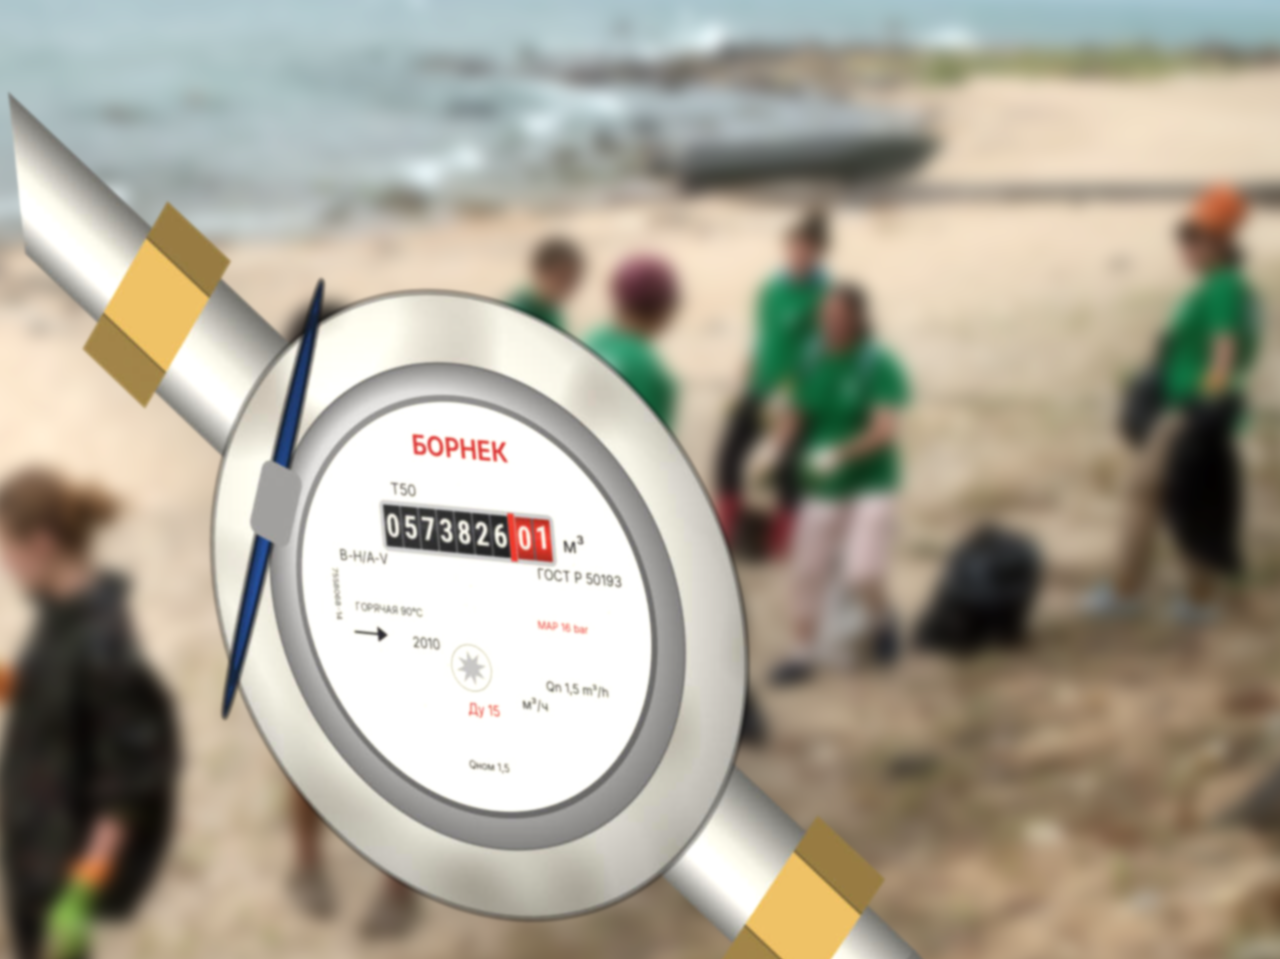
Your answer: 573826.01 m³
